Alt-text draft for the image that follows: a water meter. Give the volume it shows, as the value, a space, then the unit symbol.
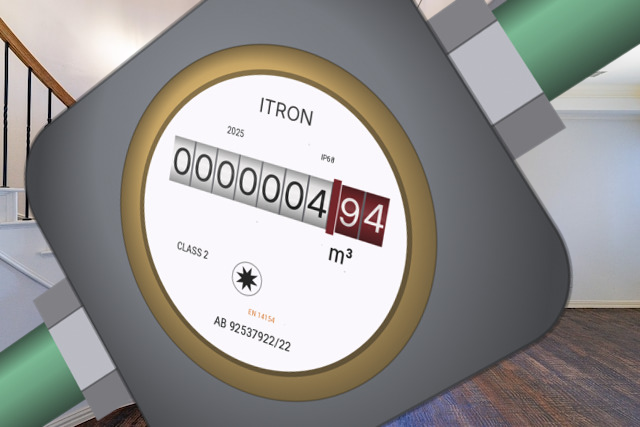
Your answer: 4.94 m³
